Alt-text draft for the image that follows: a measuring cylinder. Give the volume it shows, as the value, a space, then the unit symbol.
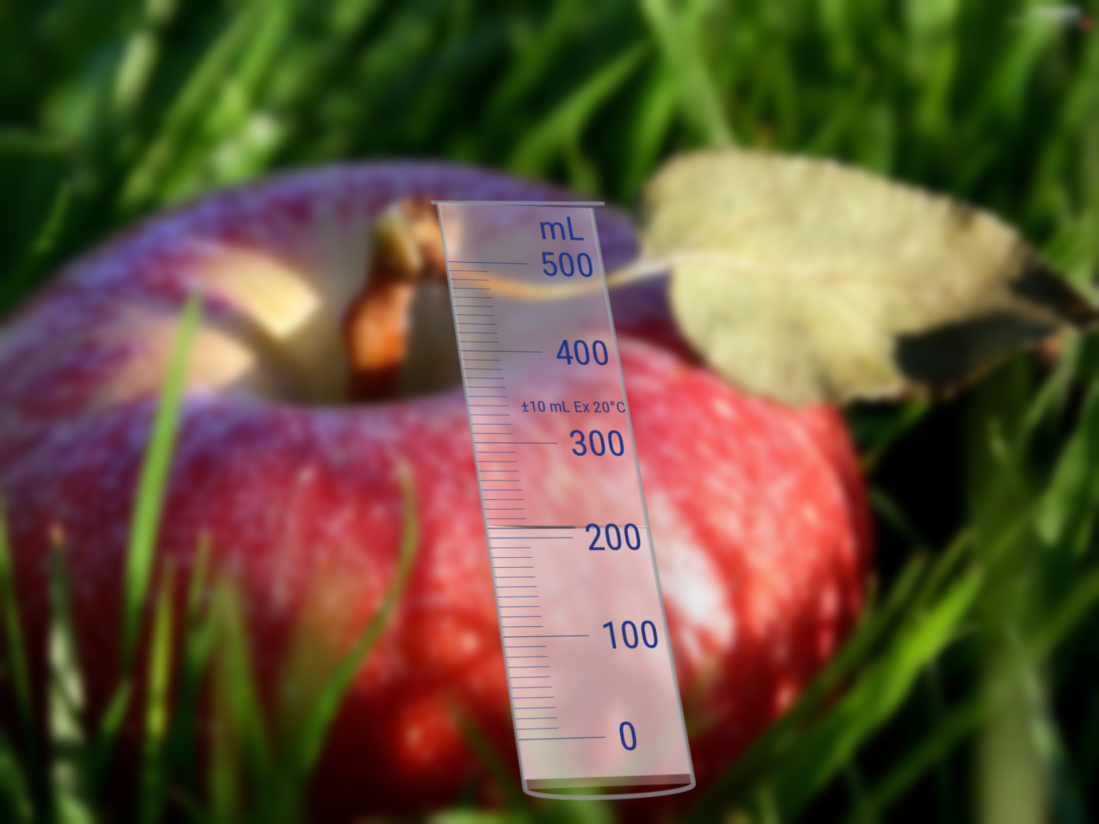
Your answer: 210 mL
